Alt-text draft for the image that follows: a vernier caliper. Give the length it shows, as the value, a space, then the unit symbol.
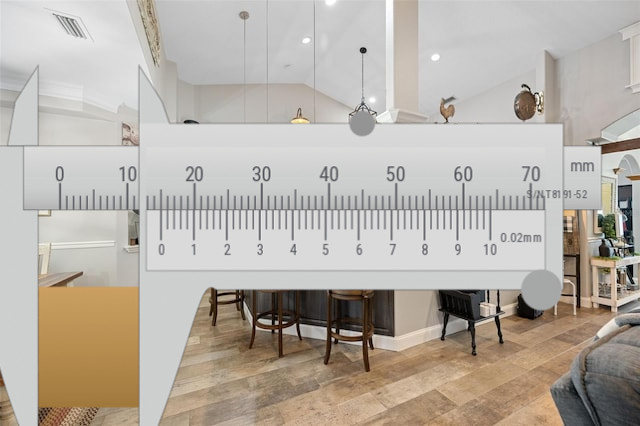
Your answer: 15.0 mm
